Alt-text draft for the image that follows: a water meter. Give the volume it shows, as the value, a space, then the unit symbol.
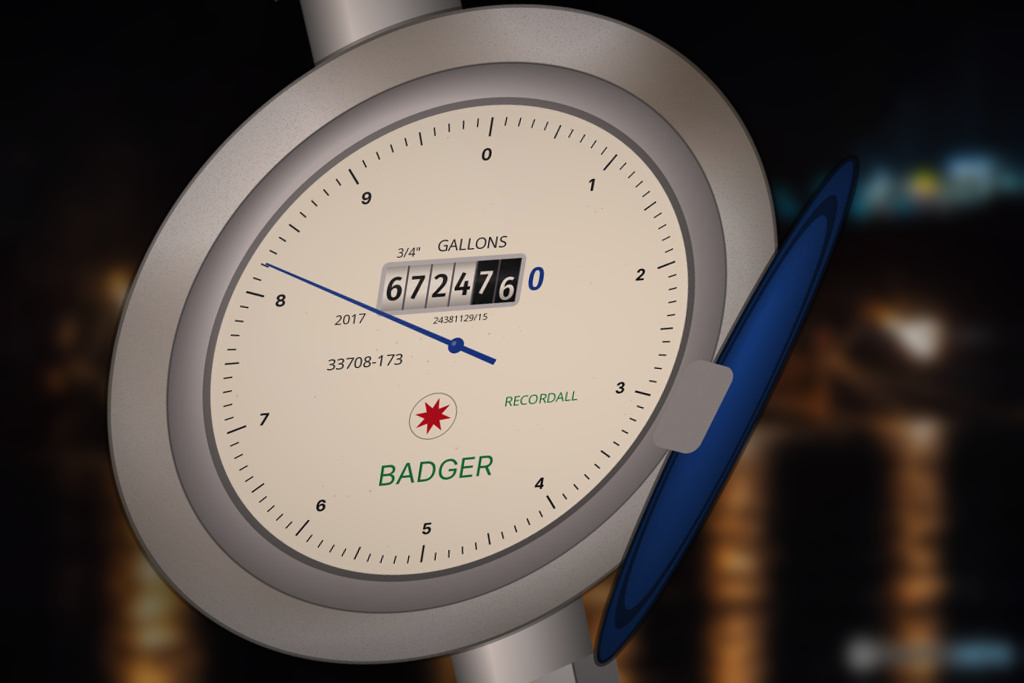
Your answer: 6724758.2 gal
